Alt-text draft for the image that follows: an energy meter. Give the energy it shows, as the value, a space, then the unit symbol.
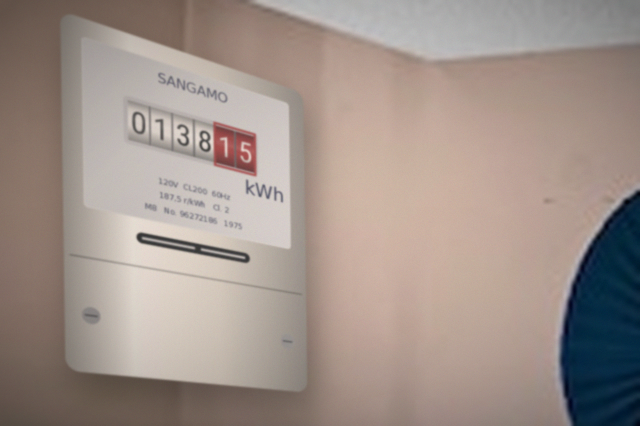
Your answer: 138.15 kWh
